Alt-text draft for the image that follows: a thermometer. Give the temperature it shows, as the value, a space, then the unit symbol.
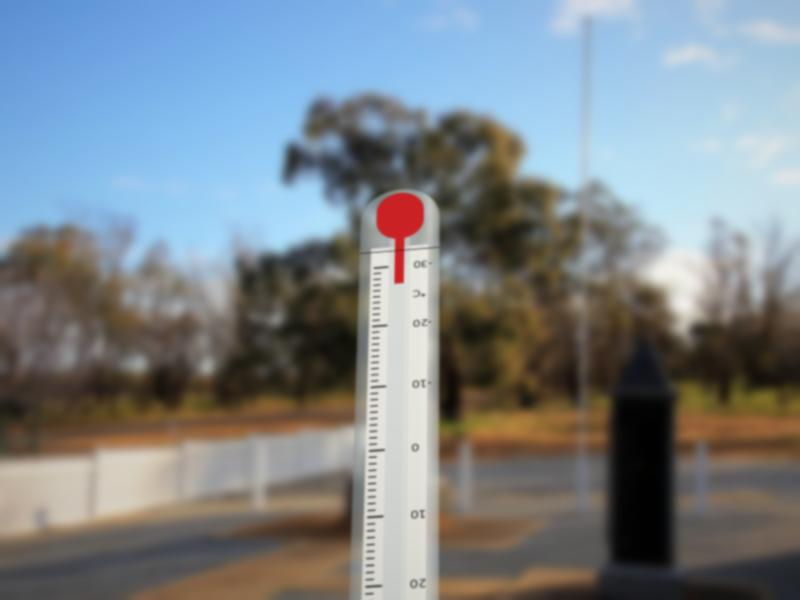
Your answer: -27 °C
